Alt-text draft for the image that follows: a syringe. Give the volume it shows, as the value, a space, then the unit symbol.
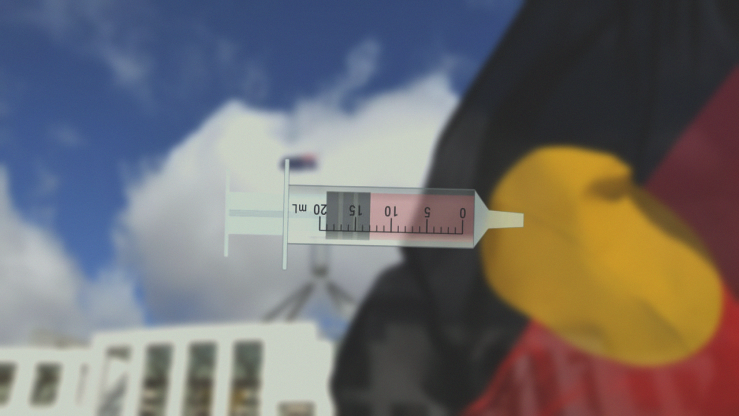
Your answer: 13 mL
